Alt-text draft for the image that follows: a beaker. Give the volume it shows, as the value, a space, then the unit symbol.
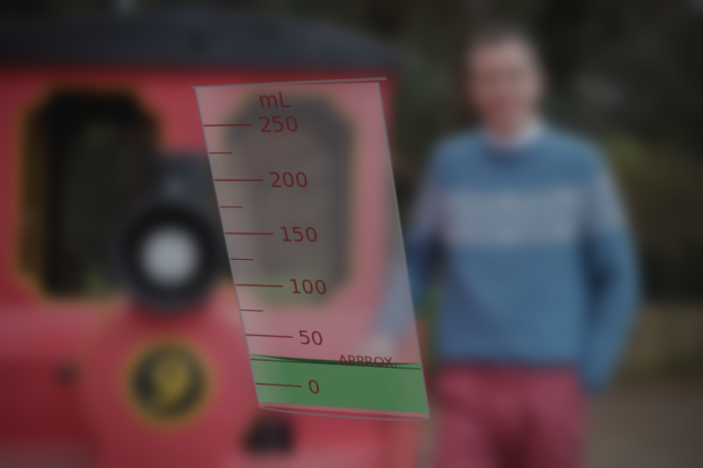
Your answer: 25 mL
